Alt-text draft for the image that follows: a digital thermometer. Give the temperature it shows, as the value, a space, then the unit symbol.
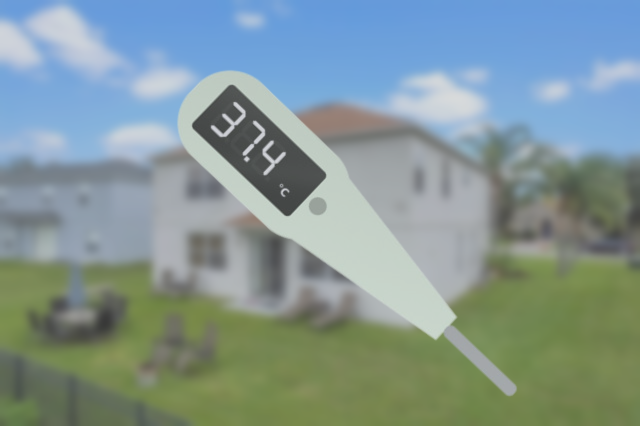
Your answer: 37.4 °C
